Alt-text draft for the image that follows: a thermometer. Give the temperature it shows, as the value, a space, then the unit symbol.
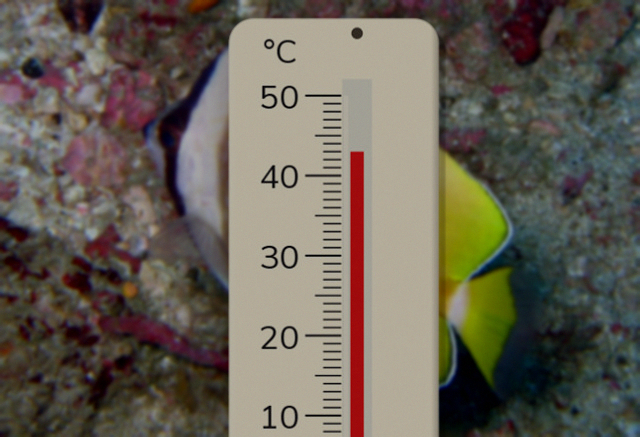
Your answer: 43 °C
